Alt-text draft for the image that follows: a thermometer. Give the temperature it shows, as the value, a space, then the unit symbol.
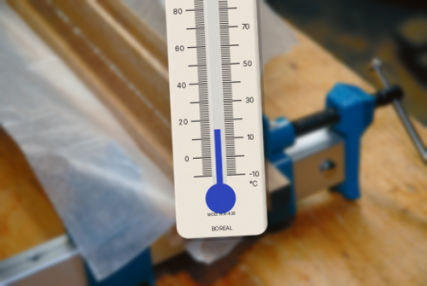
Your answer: 15 °C
